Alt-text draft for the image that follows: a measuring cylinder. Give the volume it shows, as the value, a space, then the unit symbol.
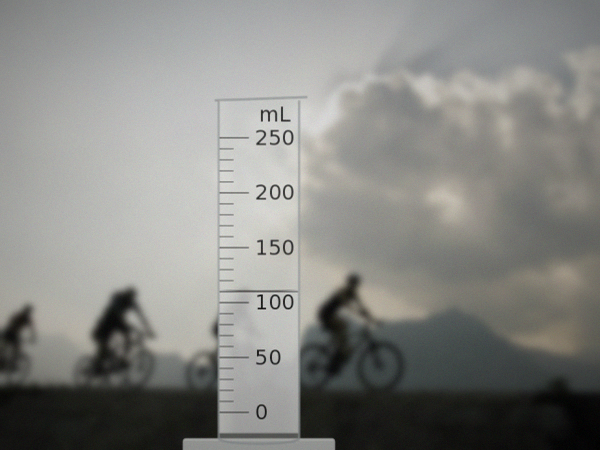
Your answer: 110 mL
